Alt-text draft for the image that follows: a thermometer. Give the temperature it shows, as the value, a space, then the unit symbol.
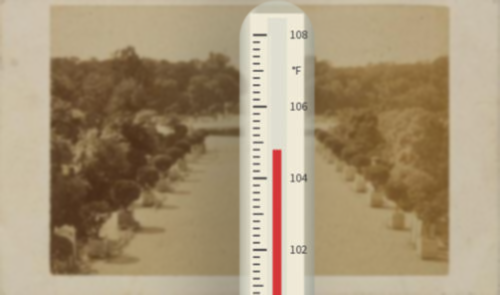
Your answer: 104.8 °F
